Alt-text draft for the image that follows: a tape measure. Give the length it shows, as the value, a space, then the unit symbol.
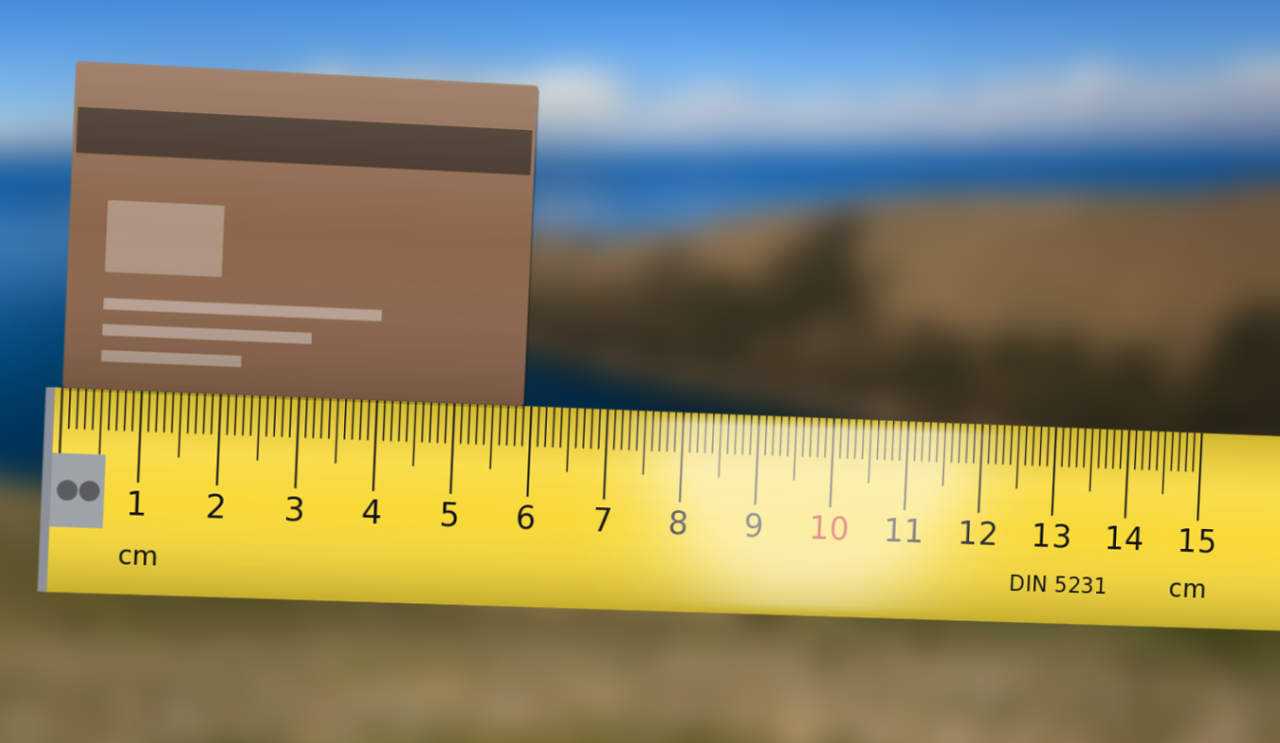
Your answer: 5.9 cm
